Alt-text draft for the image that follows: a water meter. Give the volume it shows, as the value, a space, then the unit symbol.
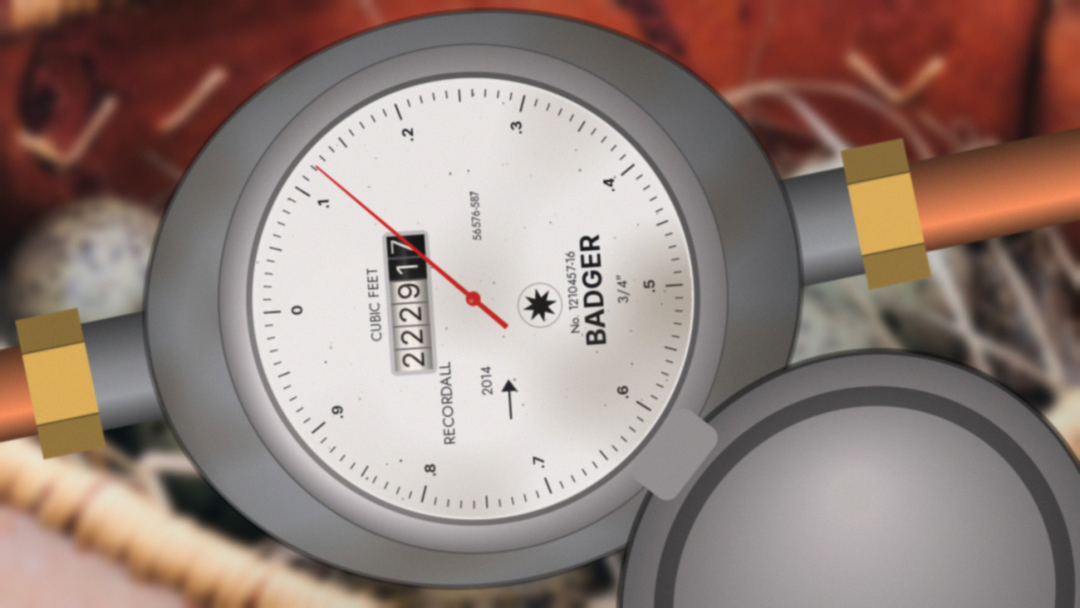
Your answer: 222917.12 ft³
